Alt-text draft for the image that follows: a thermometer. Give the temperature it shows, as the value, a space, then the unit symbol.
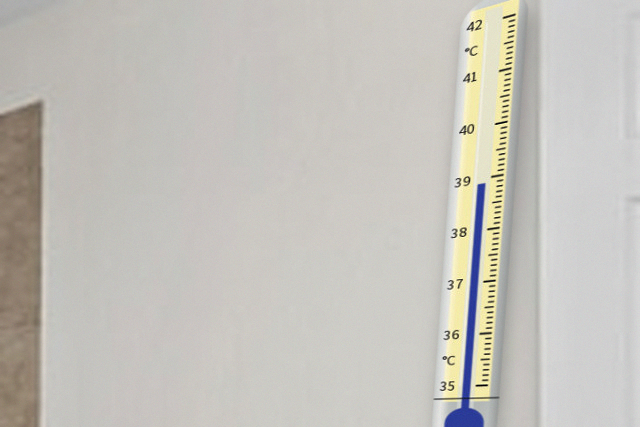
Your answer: 38.9 °C
